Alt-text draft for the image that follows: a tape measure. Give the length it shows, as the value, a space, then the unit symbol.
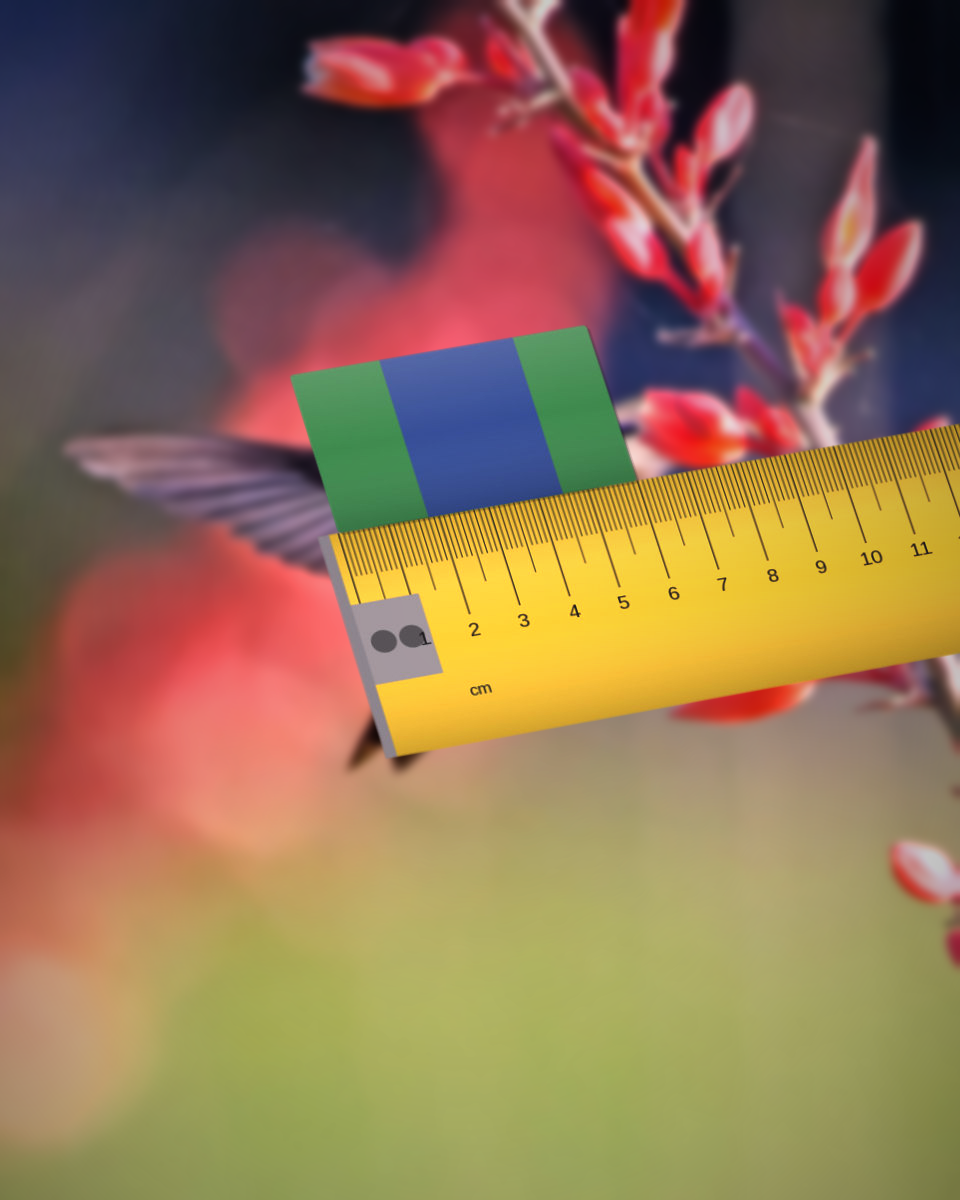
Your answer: 6 cm
